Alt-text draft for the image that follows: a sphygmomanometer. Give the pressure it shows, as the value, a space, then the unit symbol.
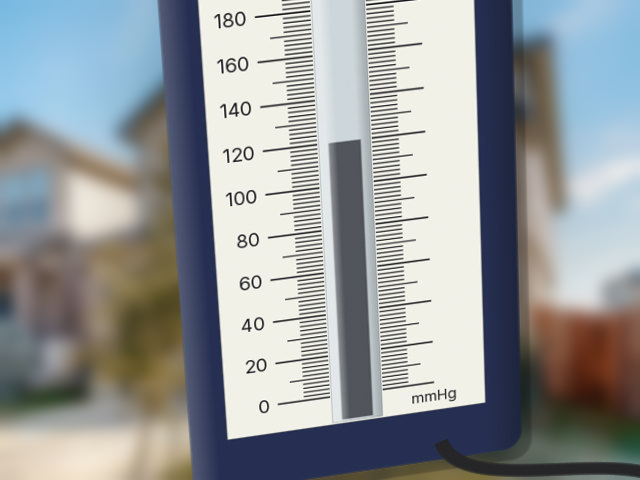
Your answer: 120 mmHg
